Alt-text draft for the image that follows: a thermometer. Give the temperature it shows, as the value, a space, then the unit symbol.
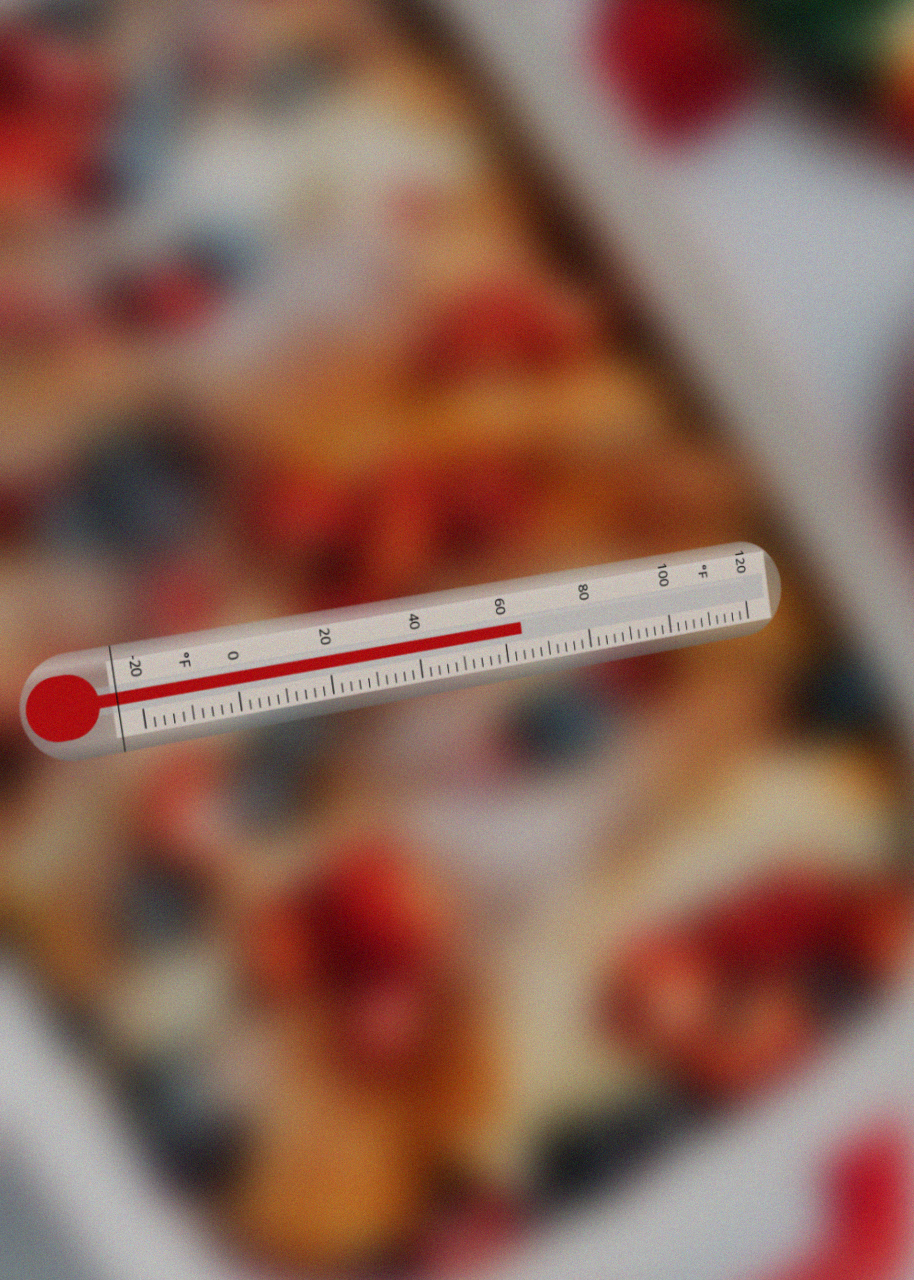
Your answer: 64 °F
